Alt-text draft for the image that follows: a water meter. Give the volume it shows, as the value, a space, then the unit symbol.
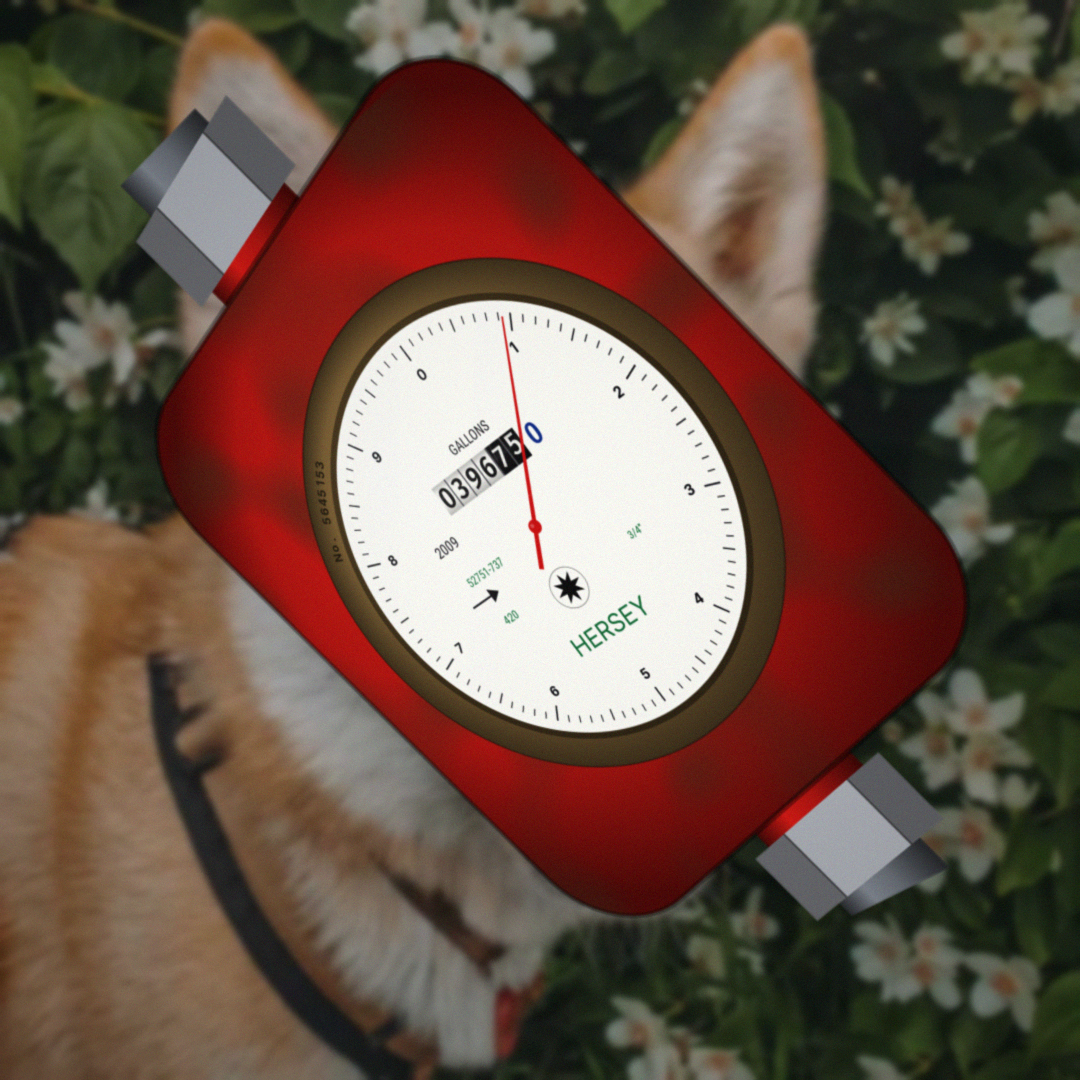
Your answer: 396750.9 gal
